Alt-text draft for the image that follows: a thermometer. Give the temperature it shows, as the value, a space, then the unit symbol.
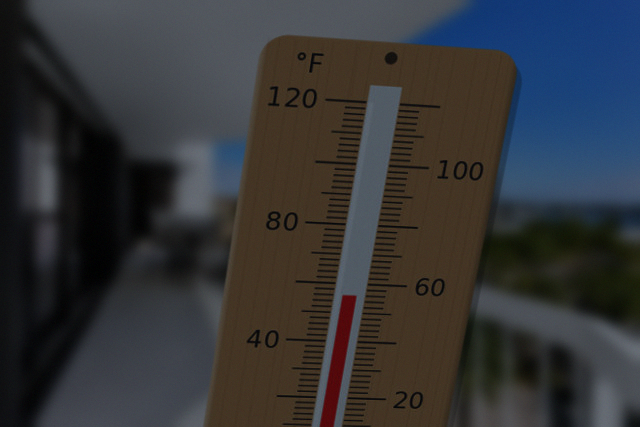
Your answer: 56 °F
